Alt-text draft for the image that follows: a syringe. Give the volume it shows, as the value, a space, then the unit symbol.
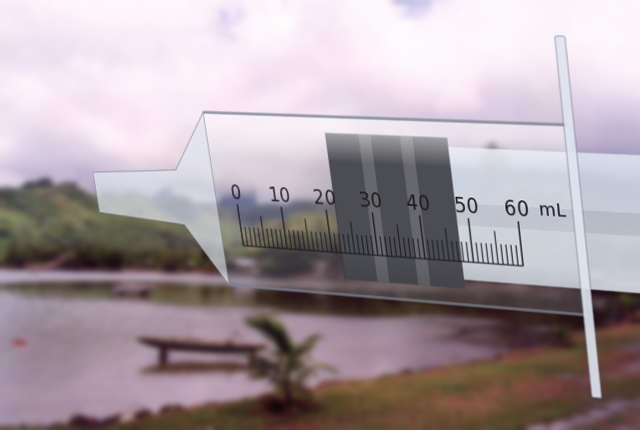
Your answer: 22 mL
